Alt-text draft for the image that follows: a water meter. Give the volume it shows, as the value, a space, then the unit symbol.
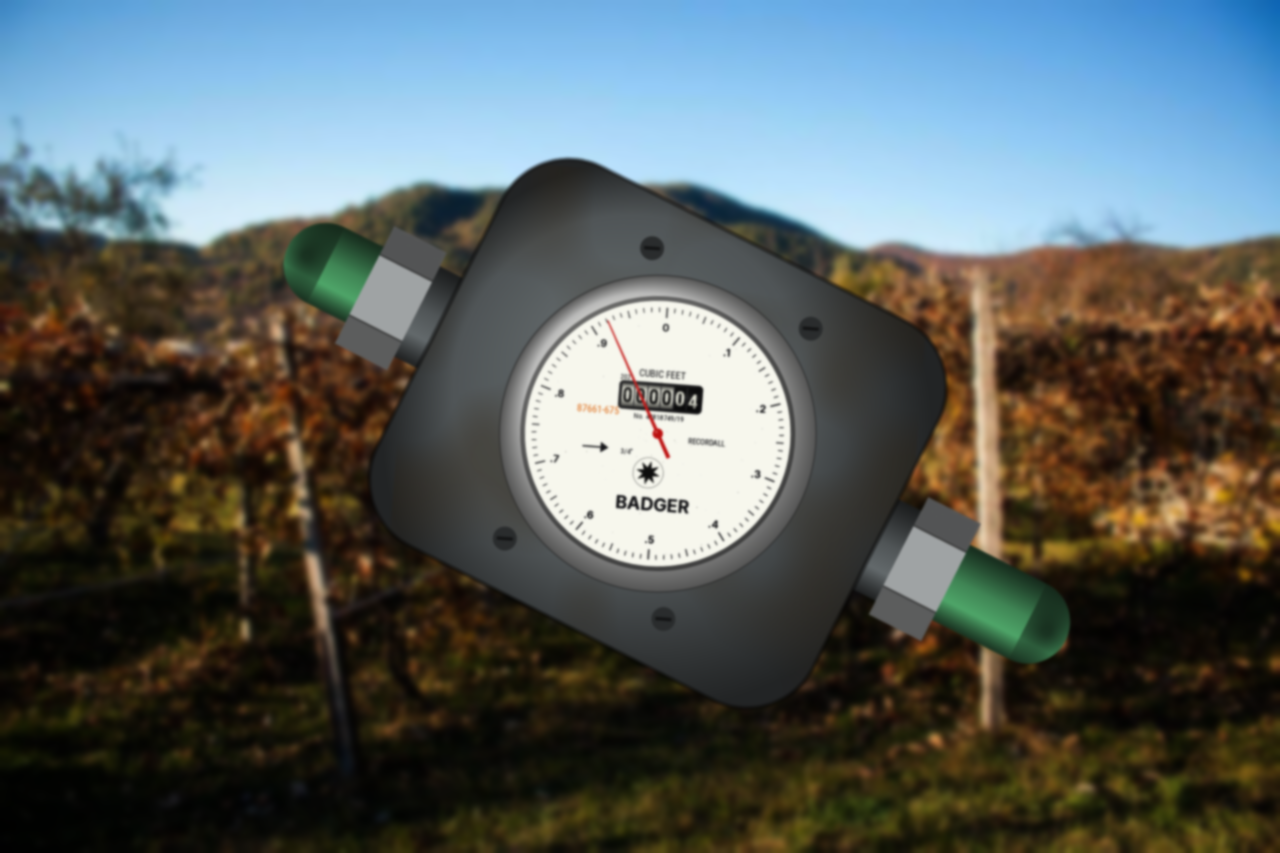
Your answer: 3.92 ft³
